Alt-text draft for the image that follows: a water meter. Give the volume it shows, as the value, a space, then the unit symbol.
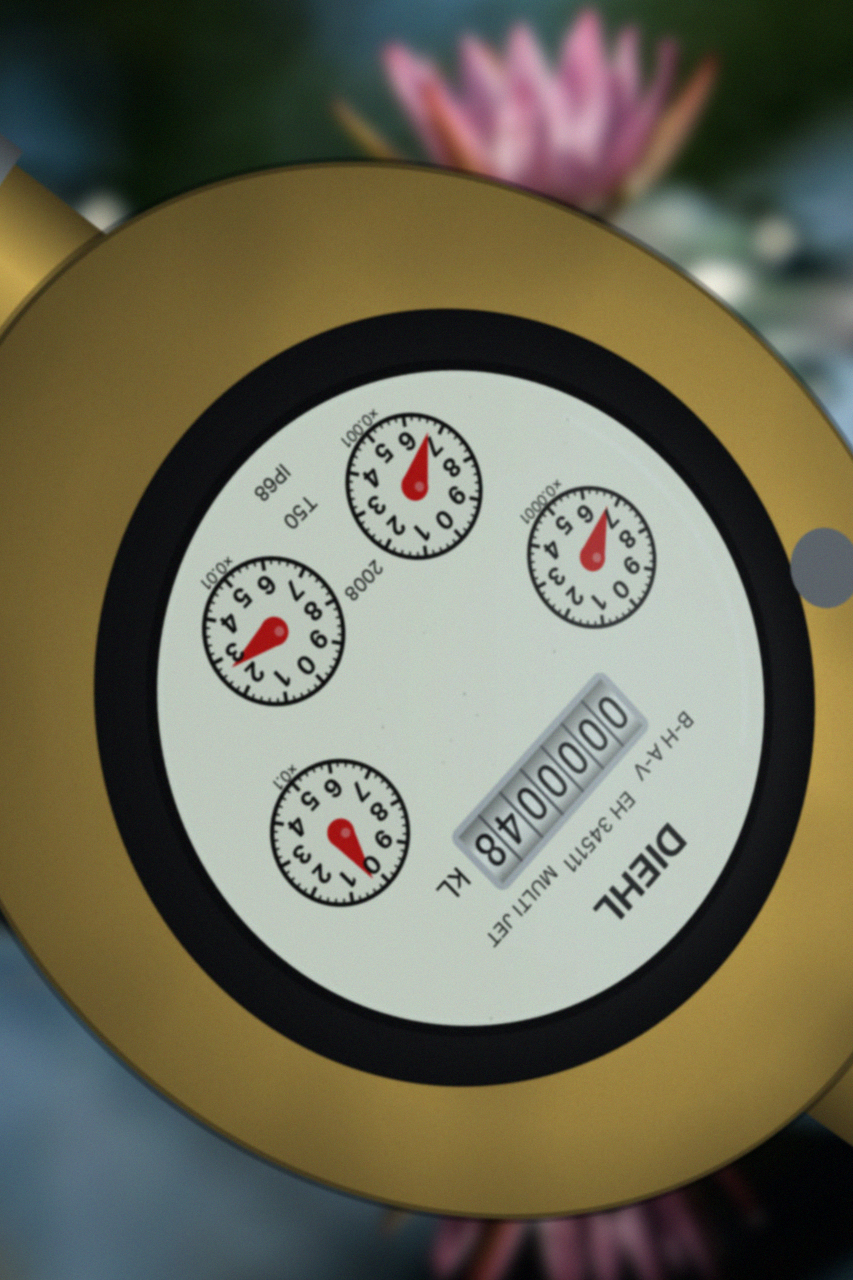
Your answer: 48.0266 kL
